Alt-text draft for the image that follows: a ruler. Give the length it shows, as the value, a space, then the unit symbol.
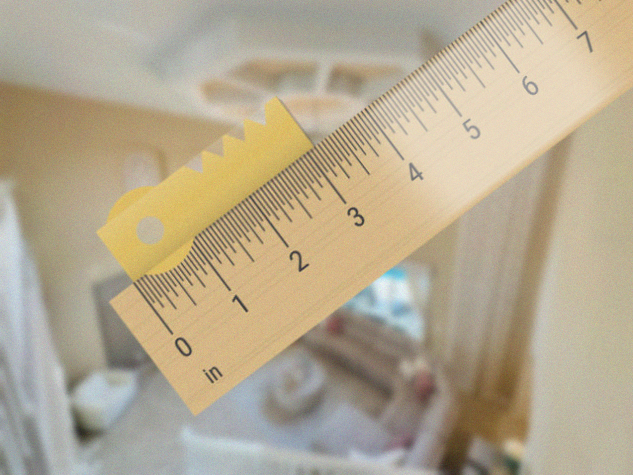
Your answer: 3.125 in
